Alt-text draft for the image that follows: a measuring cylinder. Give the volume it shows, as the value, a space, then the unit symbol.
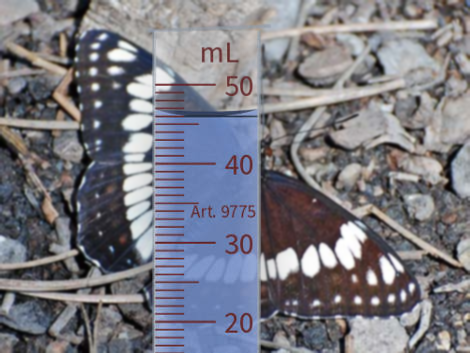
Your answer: 46 mL
